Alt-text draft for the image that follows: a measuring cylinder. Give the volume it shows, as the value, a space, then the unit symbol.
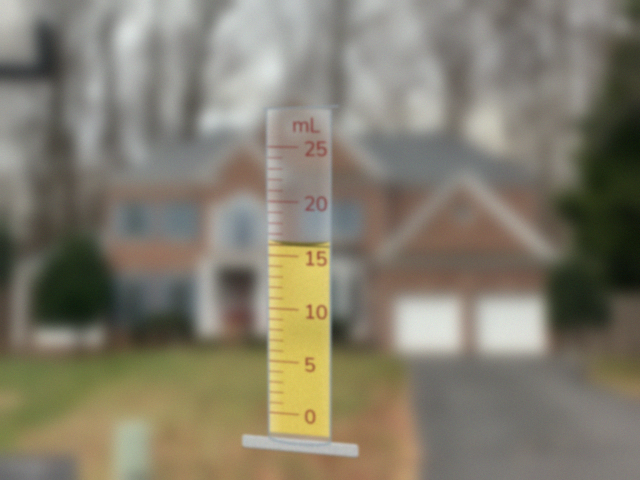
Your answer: 16 mL
